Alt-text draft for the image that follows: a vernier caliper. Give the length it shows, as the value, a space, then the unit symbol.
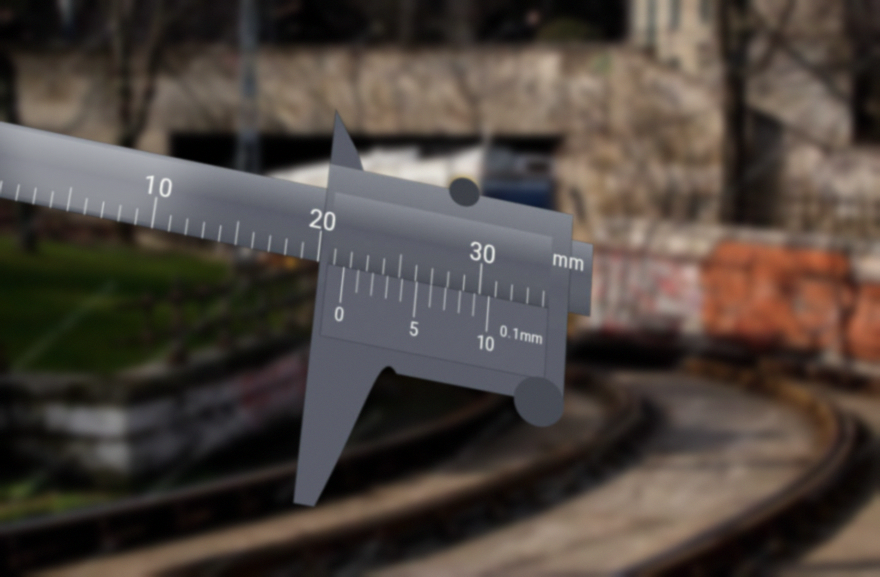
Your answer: 21.6 mm
